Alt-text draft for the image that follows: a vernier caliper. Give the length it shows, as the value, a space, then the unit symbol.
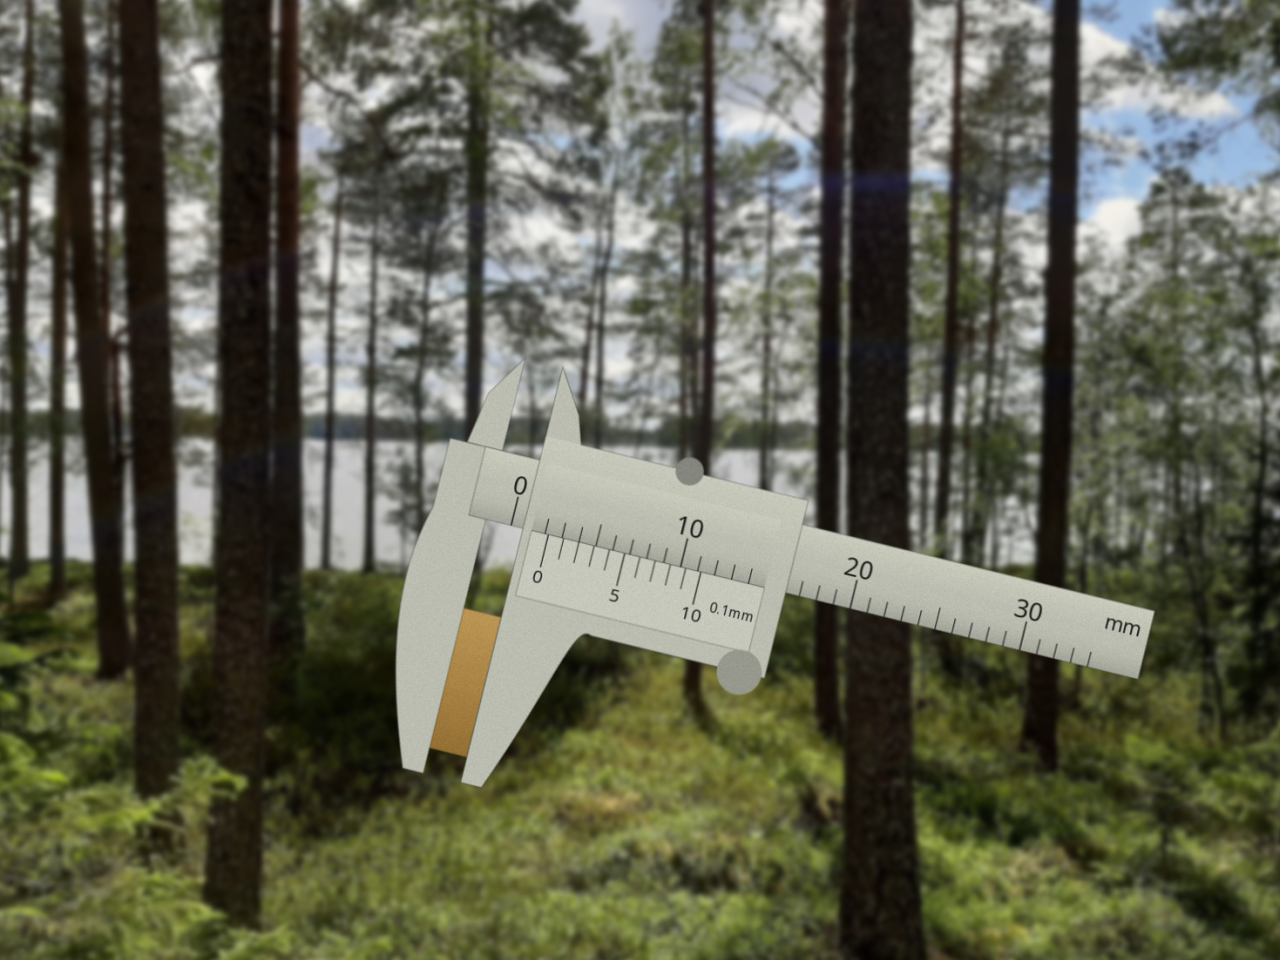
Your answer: 2.2 mm
